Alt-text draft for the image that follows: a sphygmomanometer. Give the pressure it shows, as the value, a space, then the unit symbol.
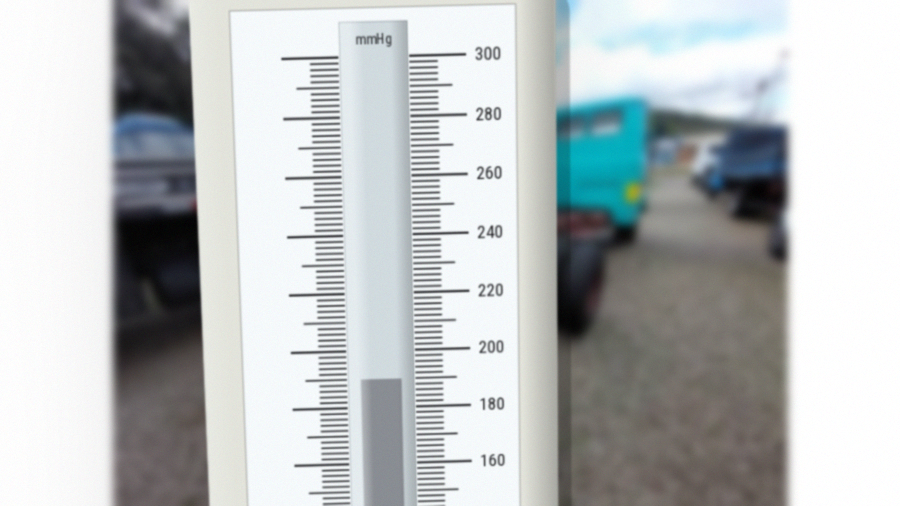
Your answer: 190 mmHg
